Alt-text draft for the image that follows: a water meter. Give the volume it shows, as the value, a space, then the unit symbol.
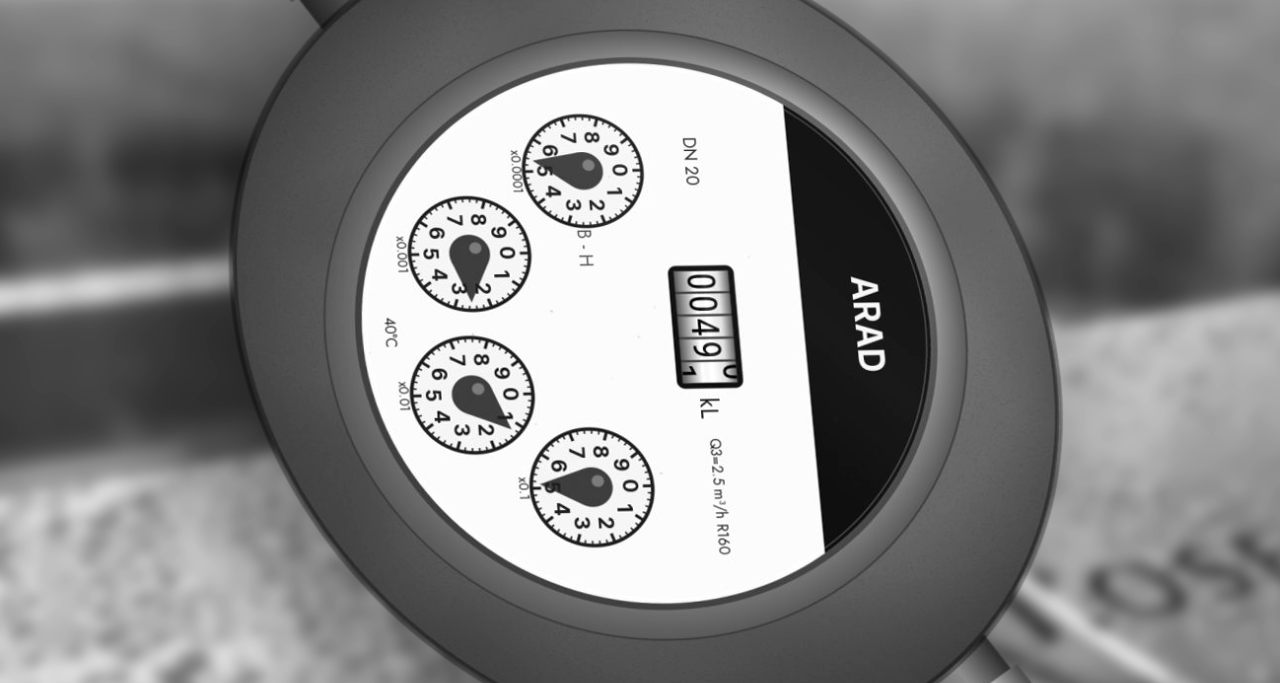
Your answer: 490.5125 kL
